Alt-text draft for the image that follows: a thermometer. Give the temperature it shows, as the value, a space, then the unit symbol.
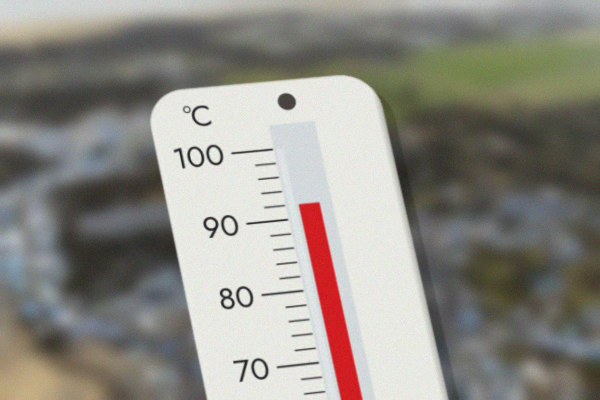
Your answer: 92 °C
